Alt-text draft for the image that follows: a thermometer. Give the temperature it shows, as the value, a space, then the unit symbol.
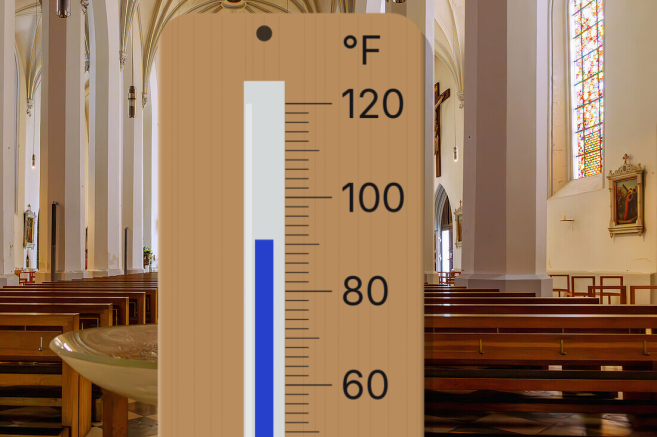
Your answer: 91 °F
